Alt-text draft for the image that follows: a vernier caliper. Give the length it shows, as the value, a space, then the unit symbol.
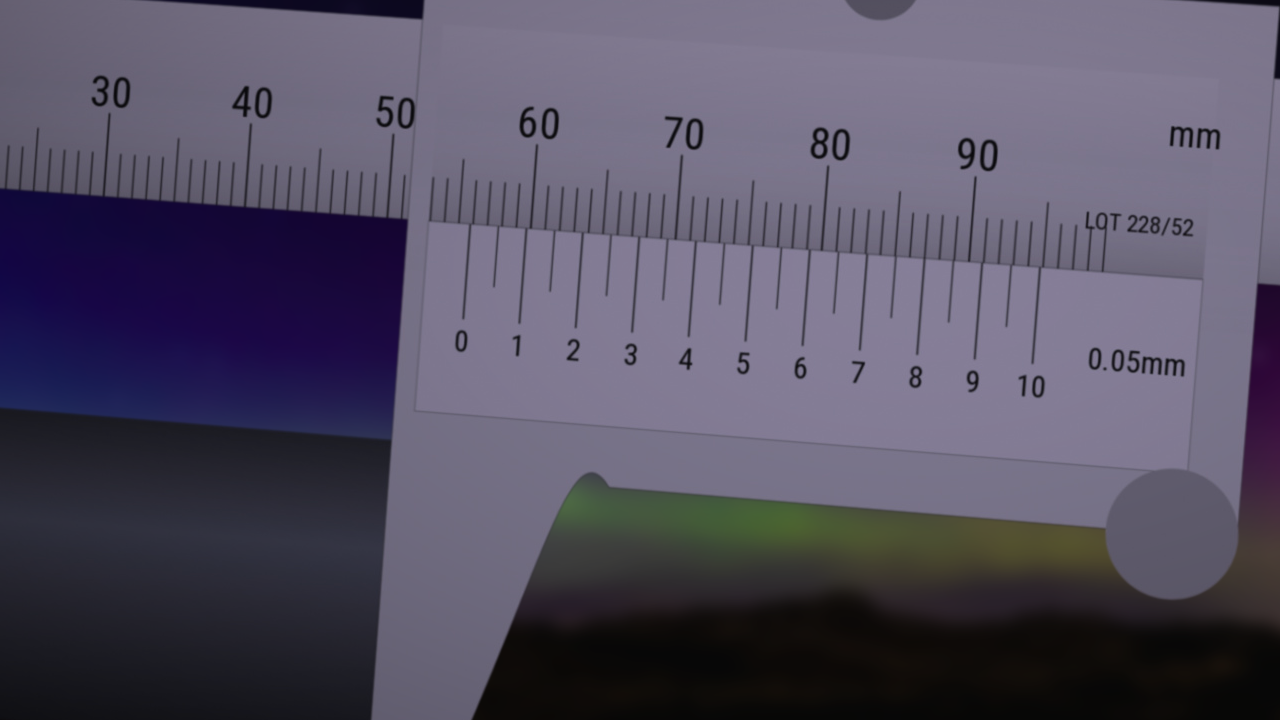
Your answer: 55.8 mm
